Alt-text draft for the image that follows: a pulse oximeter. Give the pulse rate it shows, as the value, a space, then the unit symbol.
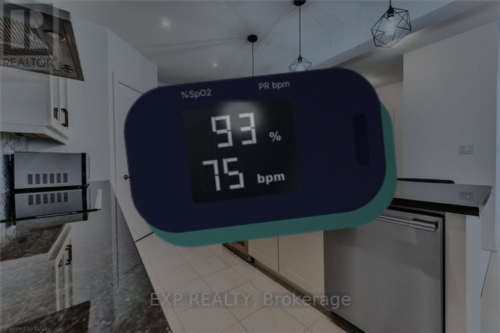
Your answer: 75 bpm
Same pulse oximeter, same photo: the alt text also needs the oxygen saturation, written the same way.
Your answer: 93 %
